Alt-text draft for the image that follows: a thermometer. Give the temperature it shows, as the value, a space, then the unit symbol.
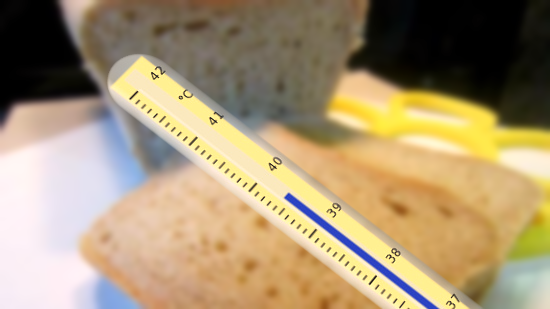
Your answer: 39.6 °C
